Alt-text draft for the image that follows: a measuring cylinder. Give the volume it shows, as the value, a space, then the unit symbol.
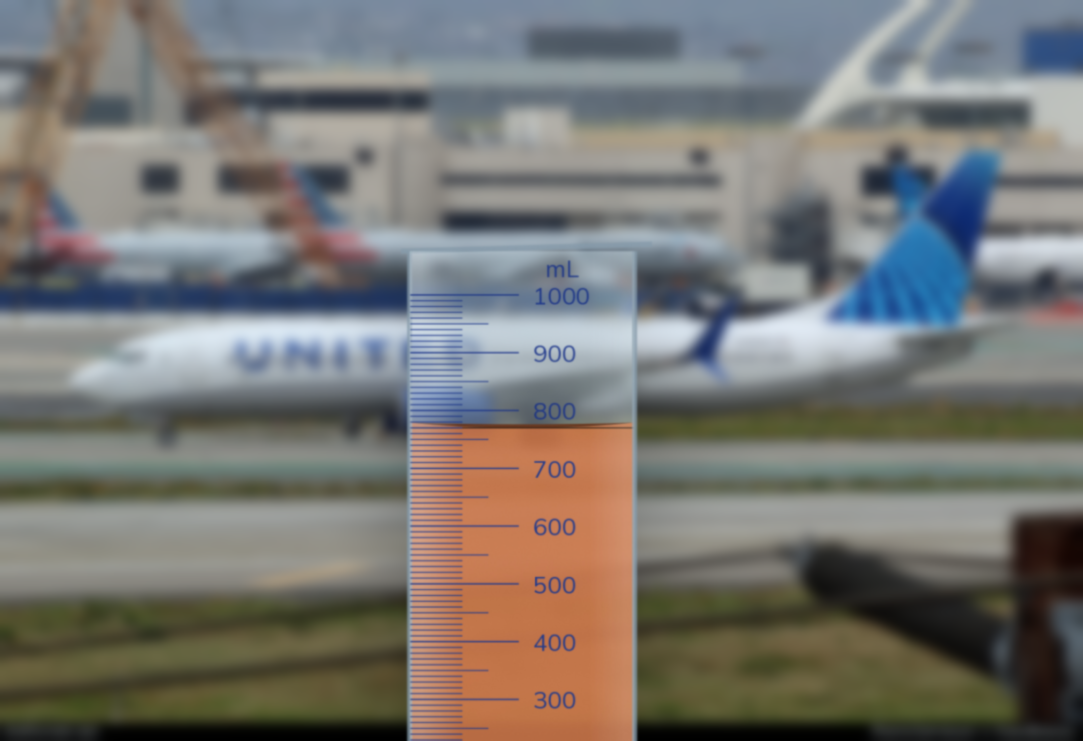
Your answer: 770 mL
